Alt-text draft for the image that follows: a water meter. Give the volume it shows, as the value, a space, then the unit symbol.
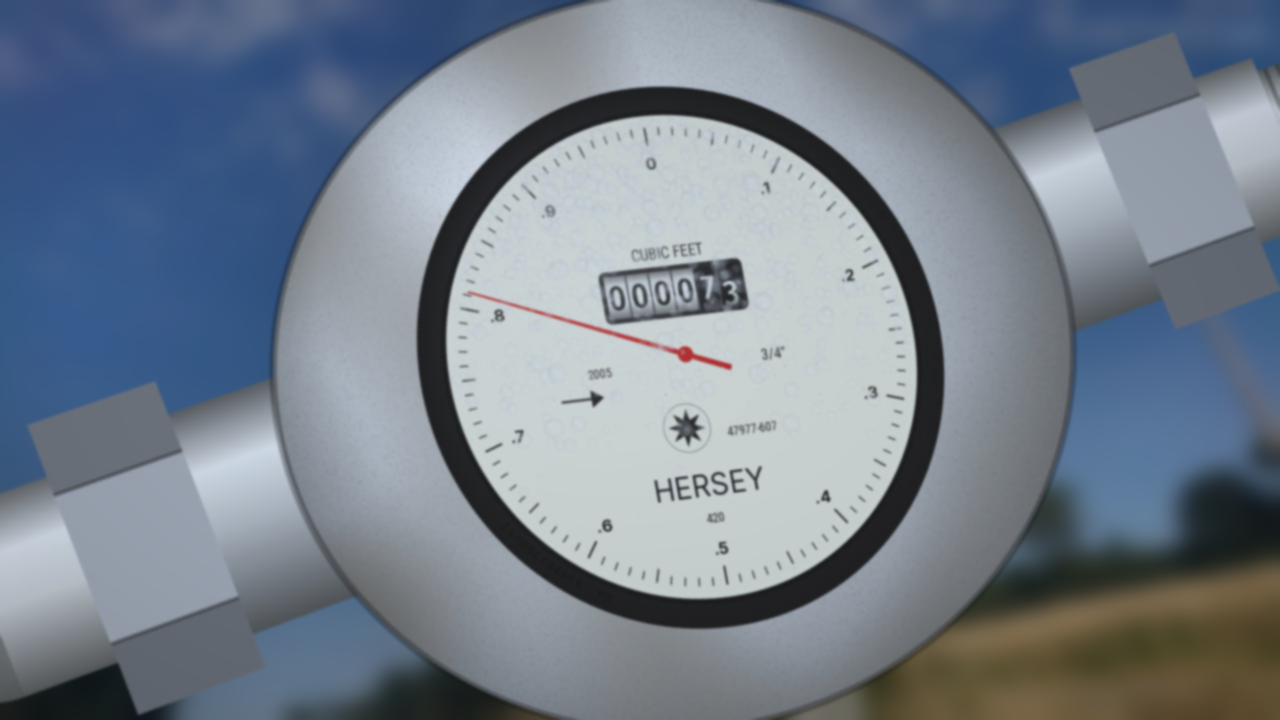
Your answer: 72.81 ft³
